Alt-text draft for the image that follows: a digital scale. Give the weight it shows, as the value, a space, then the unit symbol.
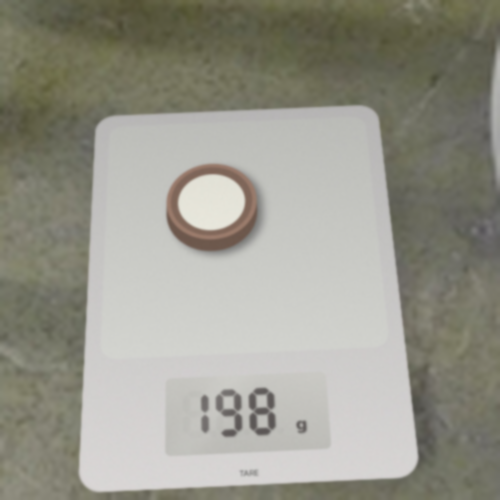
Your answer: 198 g
